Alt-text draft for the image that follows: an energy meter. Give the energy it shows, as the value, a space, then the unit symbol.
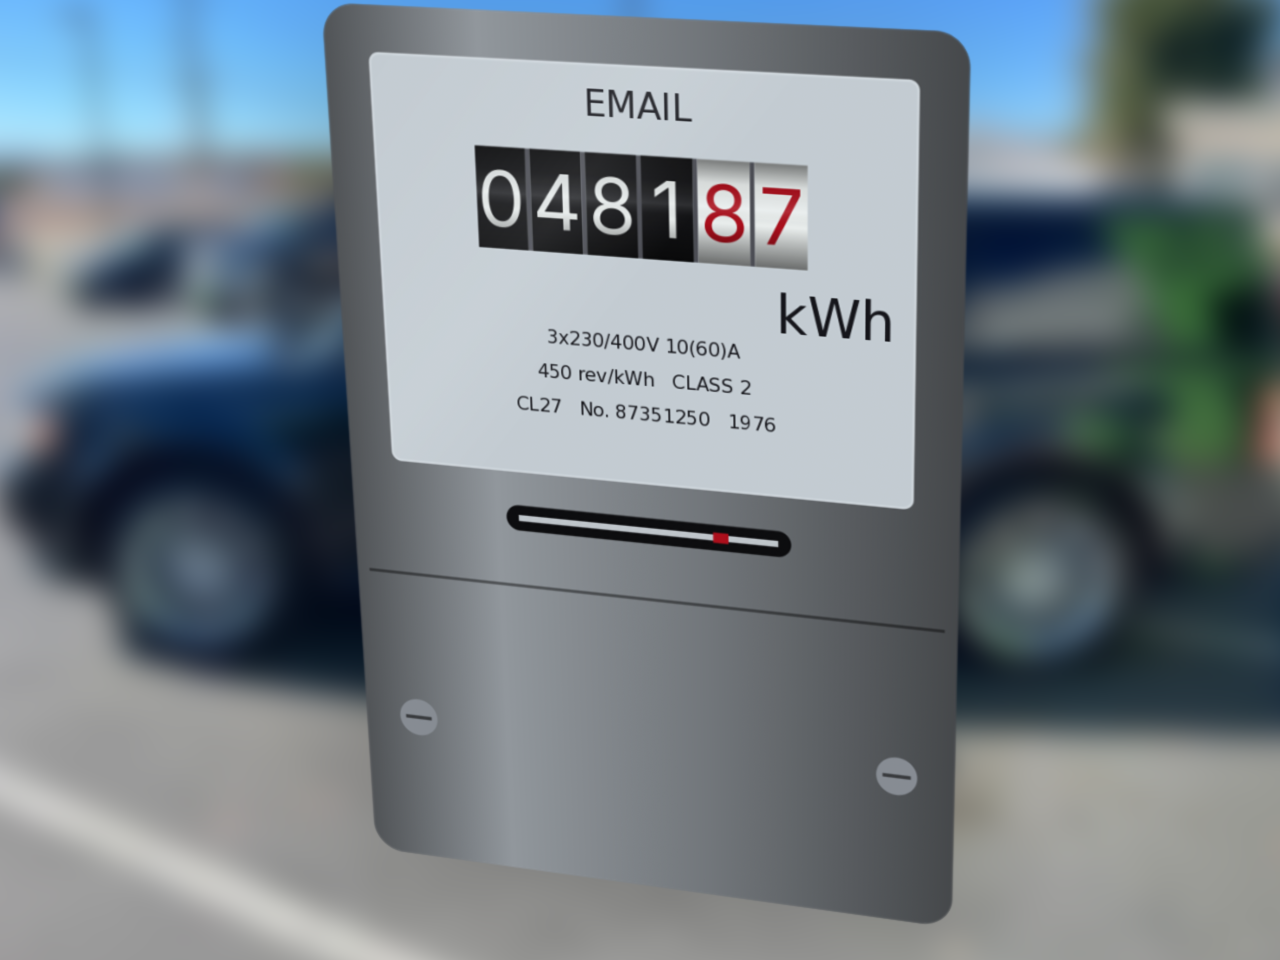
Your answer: 481.87 kWh
